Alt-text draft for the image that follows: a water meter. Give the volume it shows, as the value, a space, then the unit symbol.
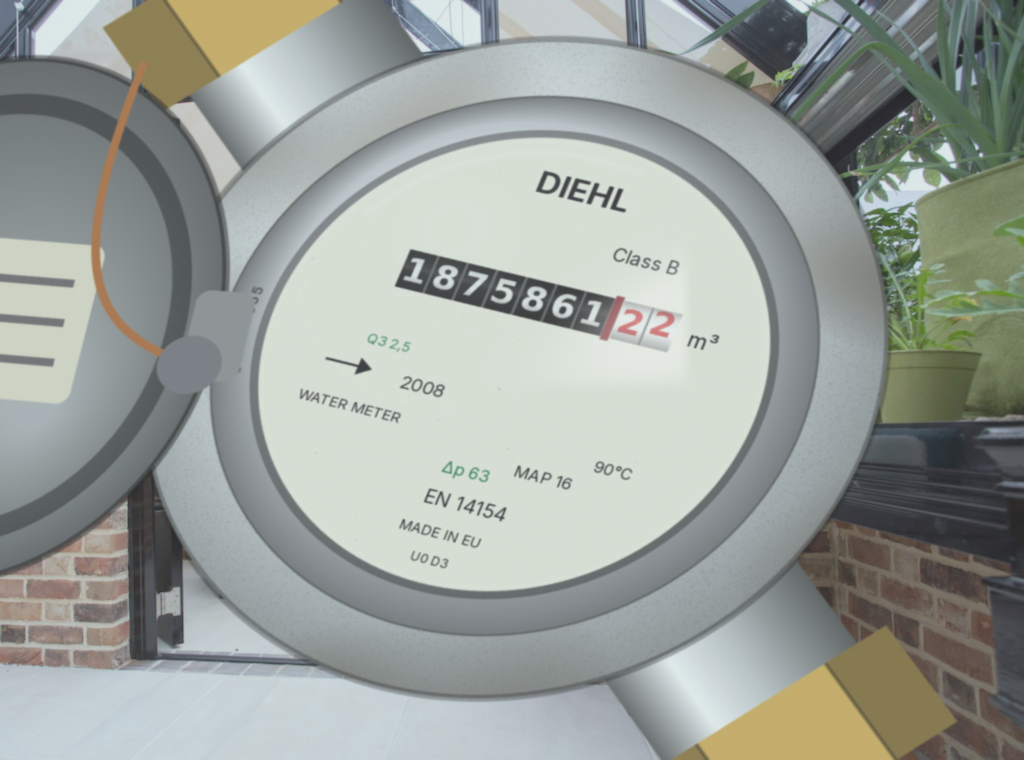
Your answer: 1875861.22 m³
